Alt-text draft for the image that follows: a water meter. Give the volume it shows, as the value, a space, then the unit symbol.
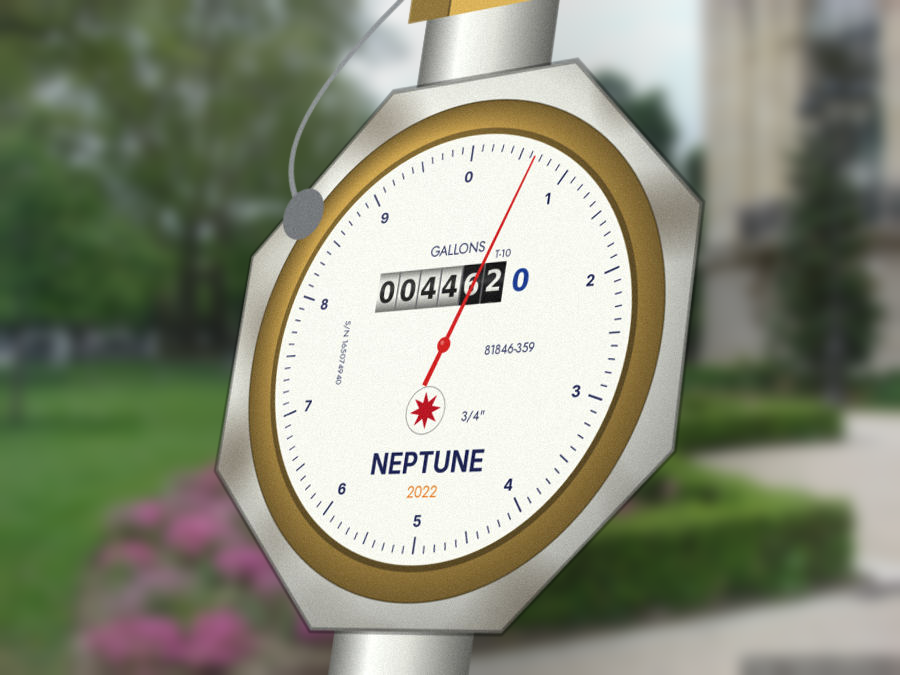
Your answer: 44620.6 gal
